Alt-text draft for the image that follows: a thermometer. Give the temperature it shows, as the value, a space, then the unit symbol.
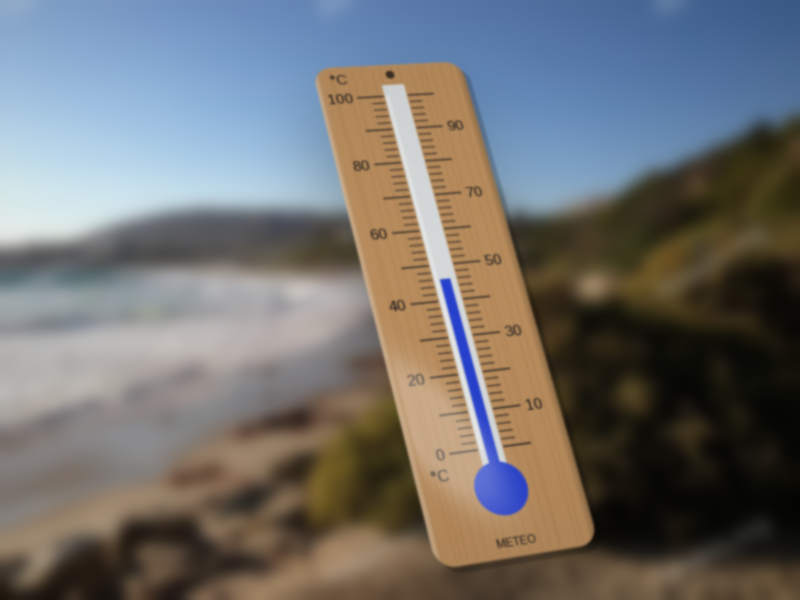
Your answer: 46 °C
